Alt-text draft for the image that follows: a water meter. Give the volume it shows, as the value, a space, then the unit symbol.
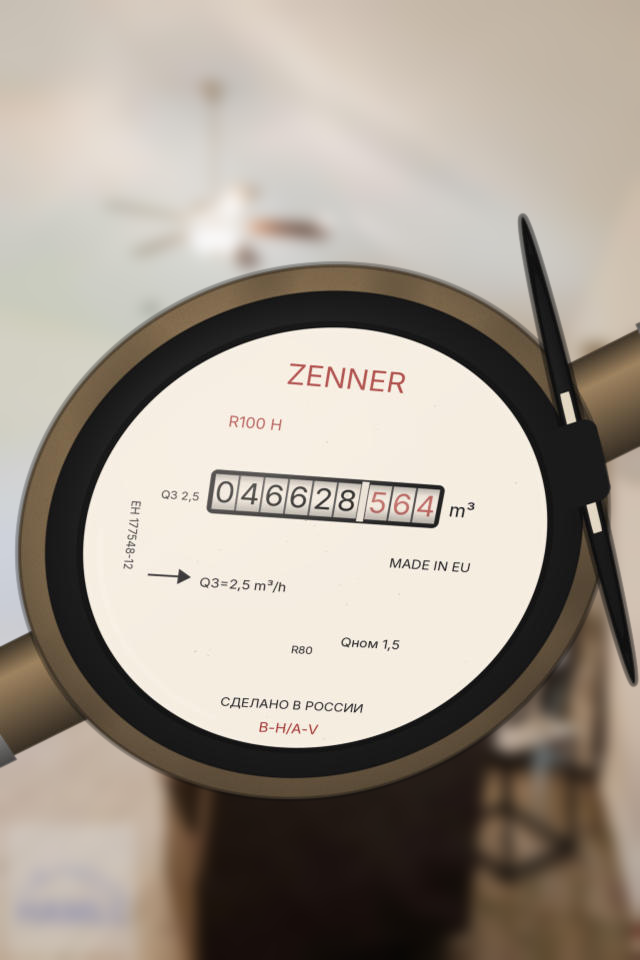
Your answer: 46628.564 m³
